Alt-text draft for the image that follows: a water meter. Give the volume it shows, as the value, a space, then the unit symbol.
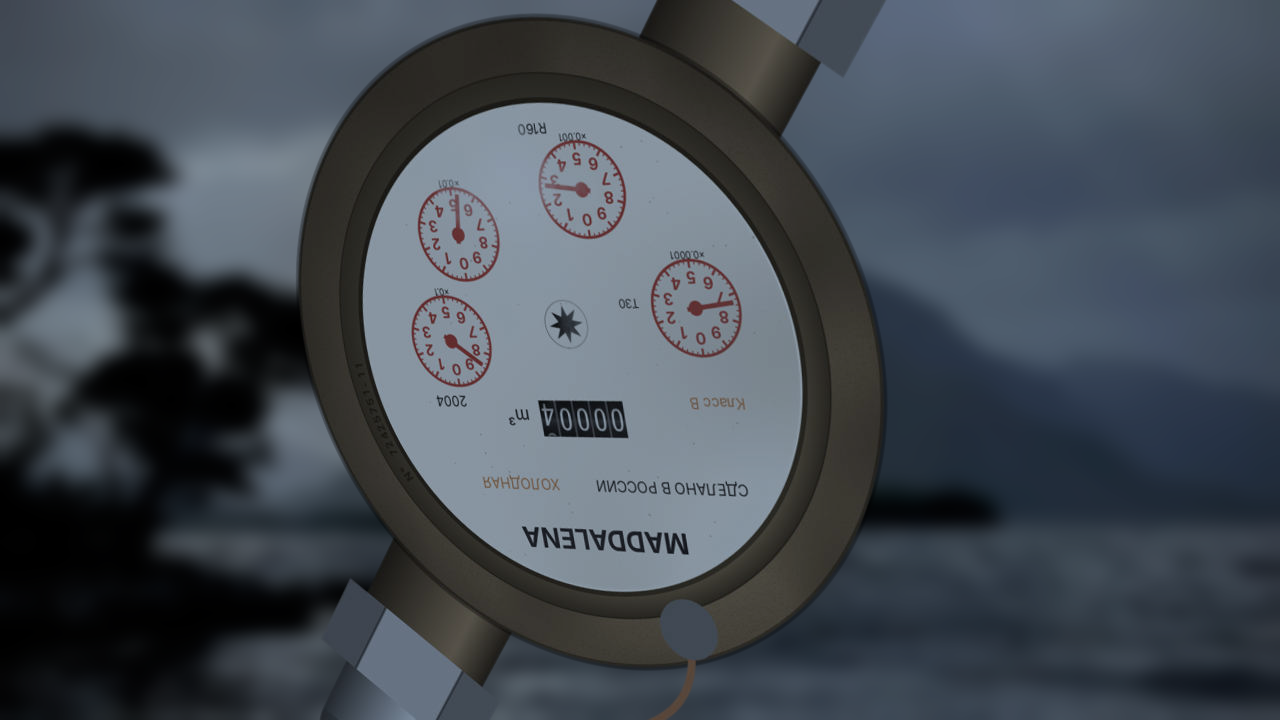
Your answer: 3.8527 m³
